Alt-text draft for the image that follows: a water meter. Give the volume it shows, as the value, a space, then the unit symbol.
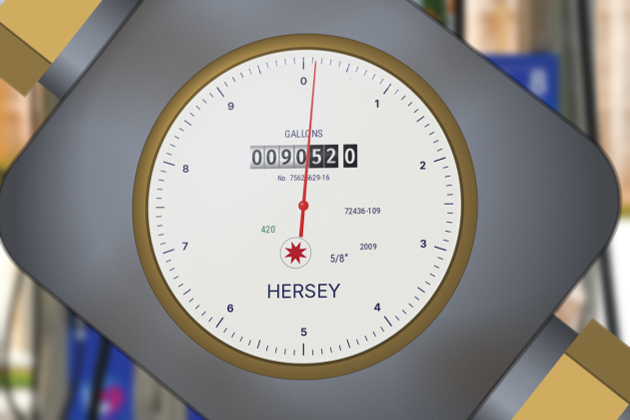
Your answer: 90520.1 gal
